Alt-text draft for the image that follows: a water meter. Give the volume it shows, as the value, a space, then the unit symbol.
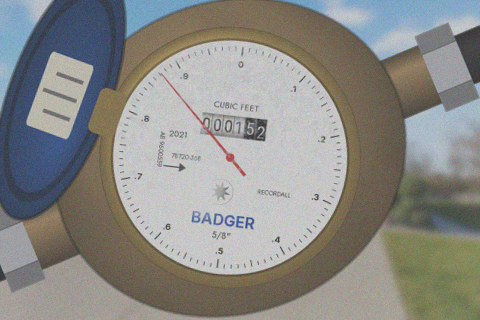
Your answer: 151.87 ft³
